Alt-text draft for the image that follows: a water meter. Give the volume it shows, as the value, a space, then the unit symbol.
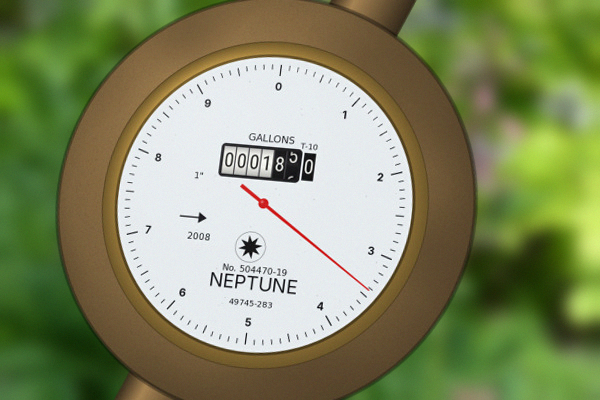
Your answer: 1853.4 gal
